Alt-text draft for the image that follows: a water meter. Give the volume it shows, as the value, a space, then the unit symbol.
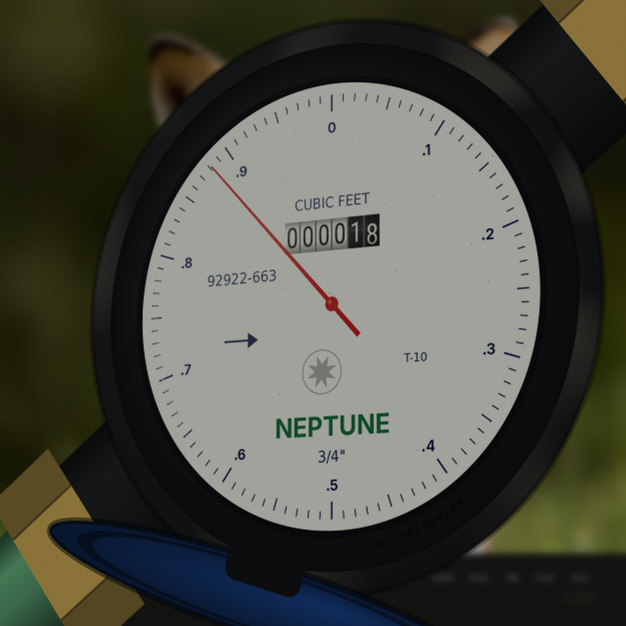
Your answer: 17.88 ft³
